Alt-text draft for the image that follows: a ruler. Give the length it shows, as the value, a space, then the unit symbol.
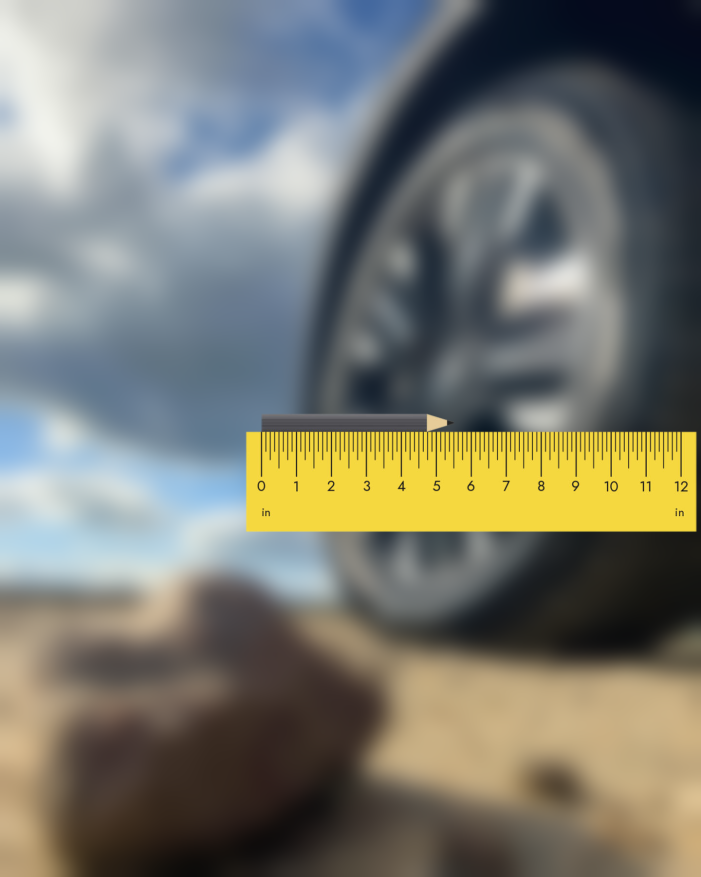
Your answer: 5.5 in
